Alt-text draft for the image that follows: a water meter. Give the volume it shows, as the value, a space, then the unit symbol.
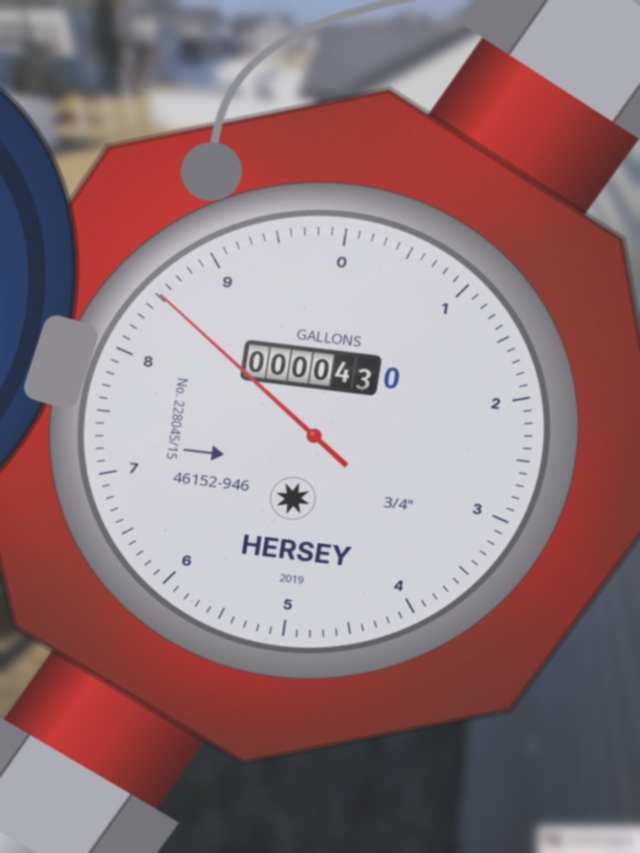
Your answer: 428.5 gal
